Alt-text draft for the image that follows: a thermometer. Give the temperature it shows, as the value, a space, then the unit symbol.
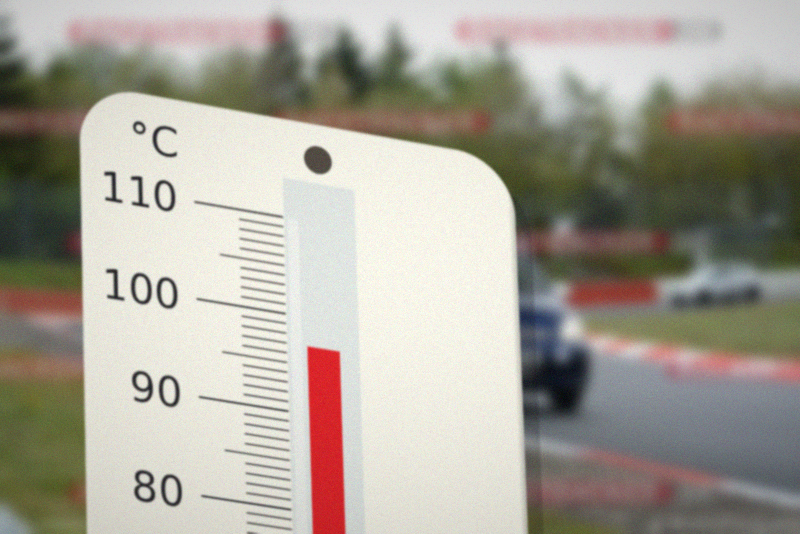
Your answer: 97 °C
